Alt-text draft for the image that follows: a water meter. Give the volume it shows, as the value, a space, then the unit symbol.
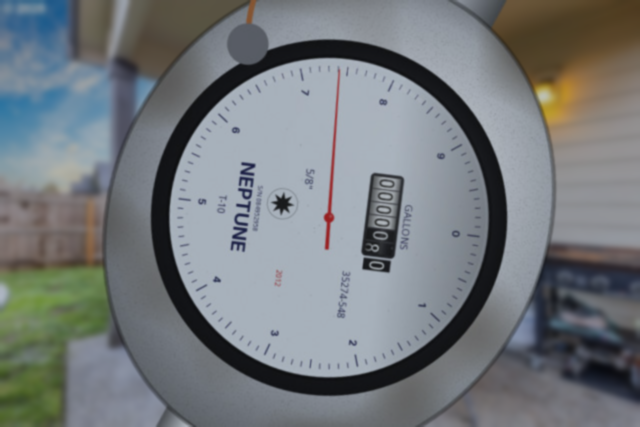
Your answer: 77.4 gal
